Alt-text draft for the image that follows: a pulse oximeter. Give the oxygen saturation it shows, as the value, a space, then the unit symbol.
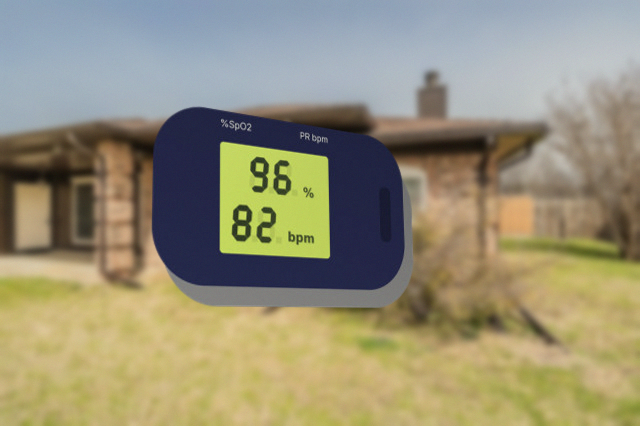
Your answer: 96 %
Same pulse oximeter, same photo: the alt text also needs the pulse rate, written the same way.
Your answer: 82 bpm
